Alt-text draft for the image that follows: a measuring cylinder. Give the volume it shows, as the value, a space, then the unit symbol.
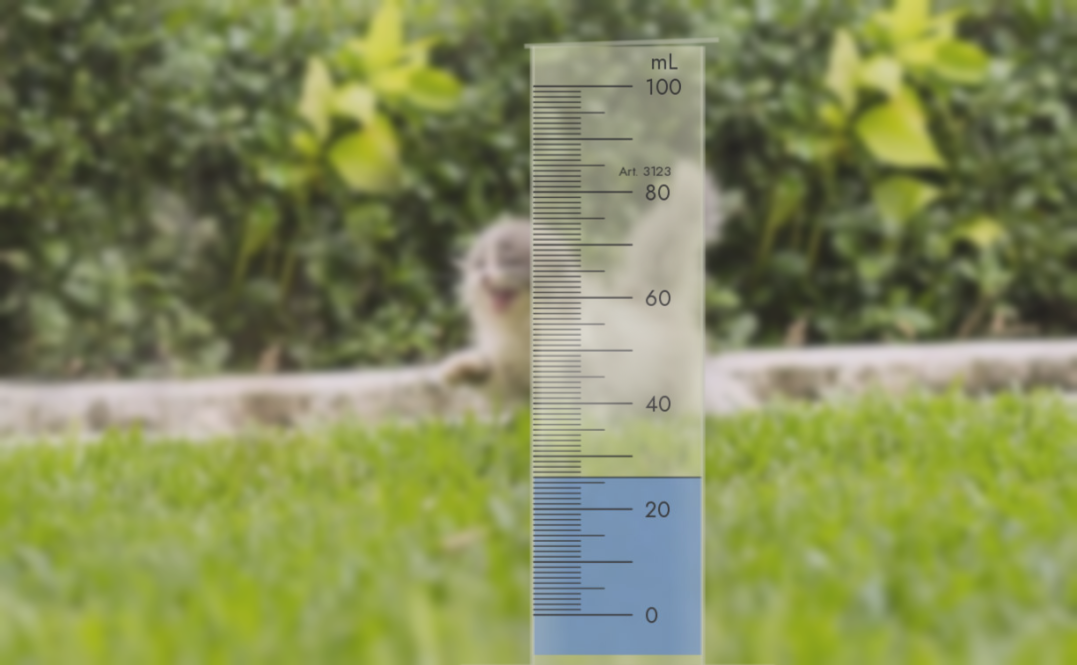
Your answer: 26 mL
